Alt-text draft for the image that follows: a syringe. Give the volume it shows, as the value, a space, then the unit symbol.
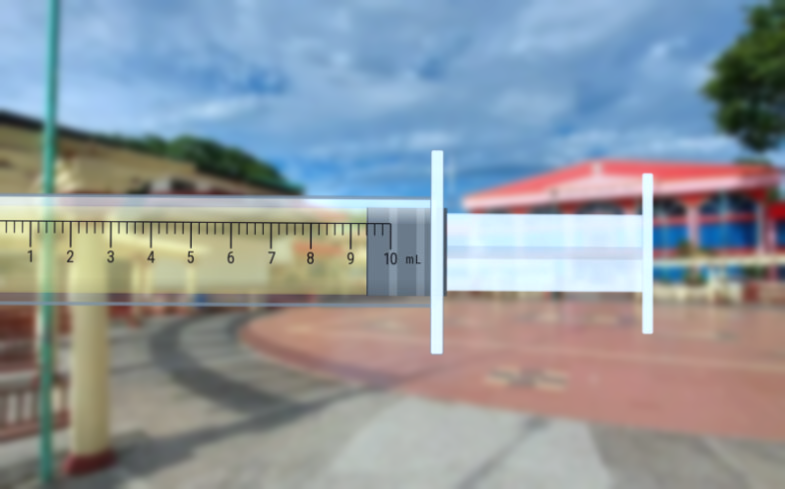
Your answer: 9.4 mL
